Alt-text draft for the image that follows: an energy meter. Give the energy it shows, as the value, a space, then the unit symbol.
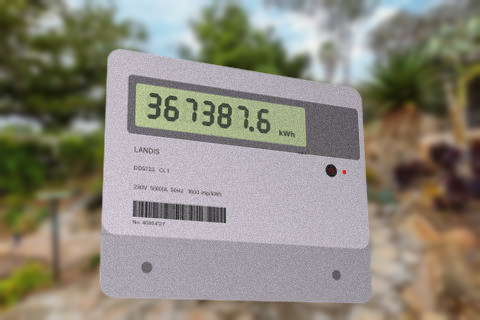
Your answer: 367387.6 kWh
